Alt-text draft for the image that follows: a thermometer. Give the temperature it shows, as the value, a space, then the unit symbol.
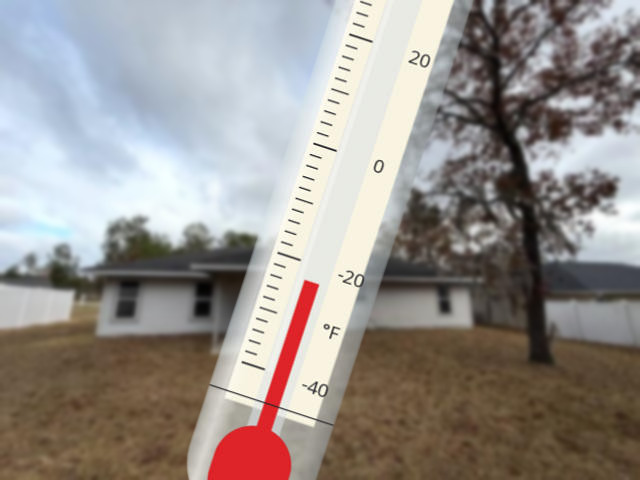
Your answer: -23 °F
